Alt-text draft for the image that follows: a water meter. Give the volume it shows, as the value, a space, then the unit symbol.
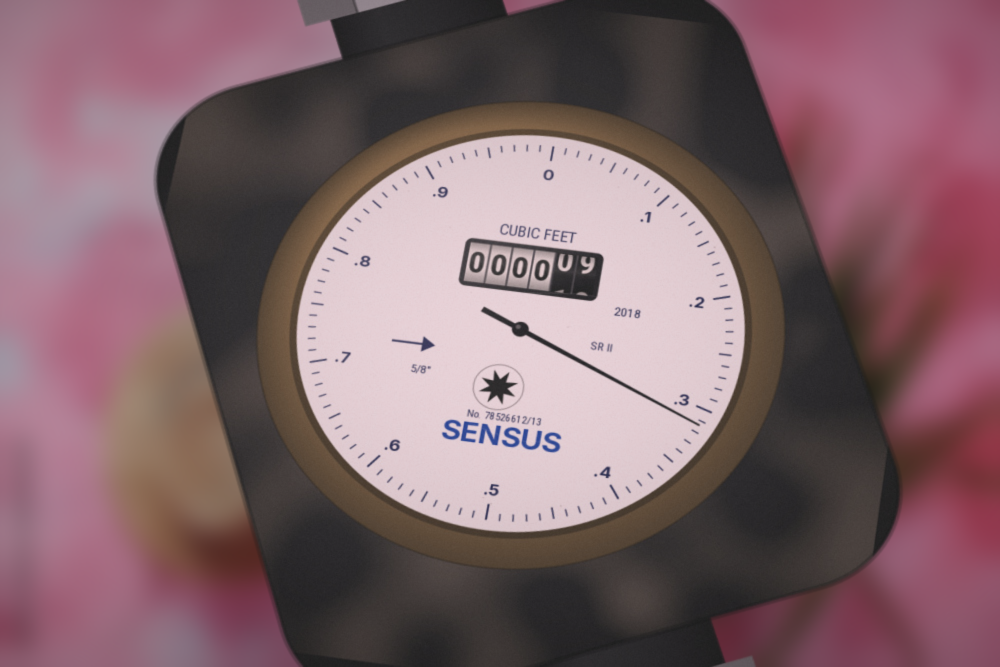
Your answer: 9.31 ft³
